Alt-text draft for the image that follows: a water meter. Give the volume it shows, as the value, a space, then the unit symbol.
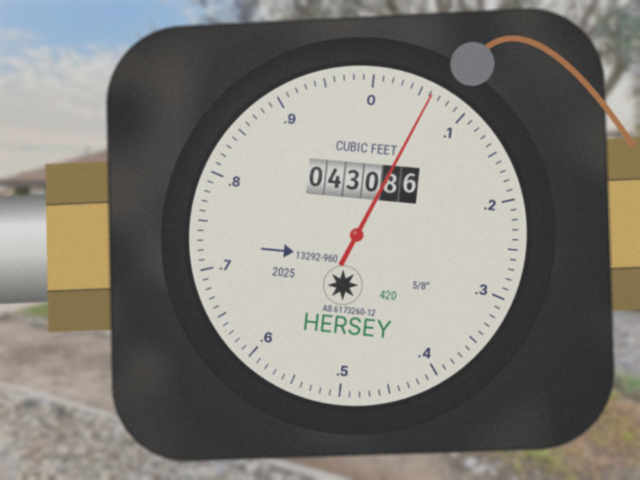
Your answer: 43086.06 ft³
